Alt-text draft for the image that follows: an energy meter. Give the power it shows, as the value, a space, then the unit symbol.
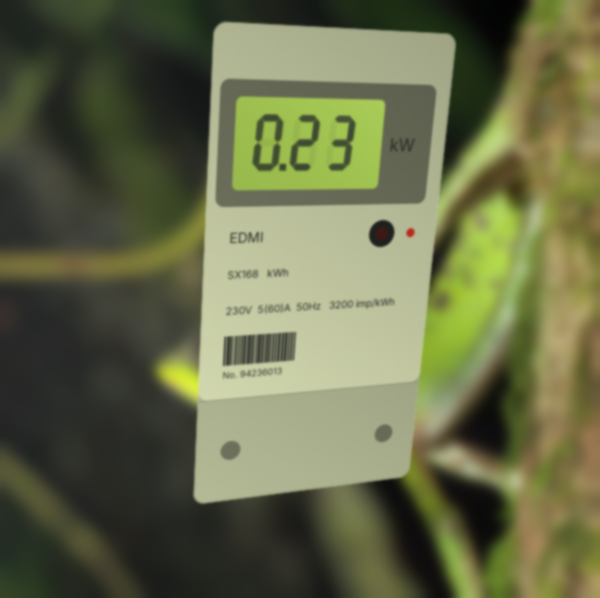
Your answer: 0.23 kW
